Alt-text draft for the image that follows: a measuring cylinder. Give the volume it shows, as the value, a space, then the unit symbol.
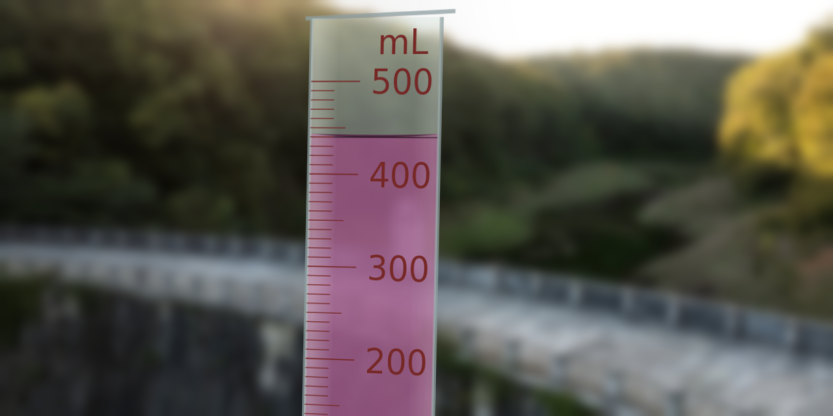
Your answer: 440 mL
